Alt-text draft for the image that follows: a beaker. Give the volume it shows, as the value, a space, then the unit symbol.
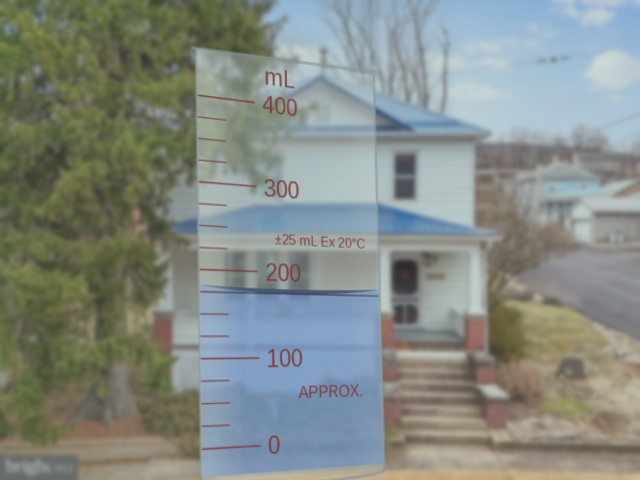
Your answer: 175 mL
